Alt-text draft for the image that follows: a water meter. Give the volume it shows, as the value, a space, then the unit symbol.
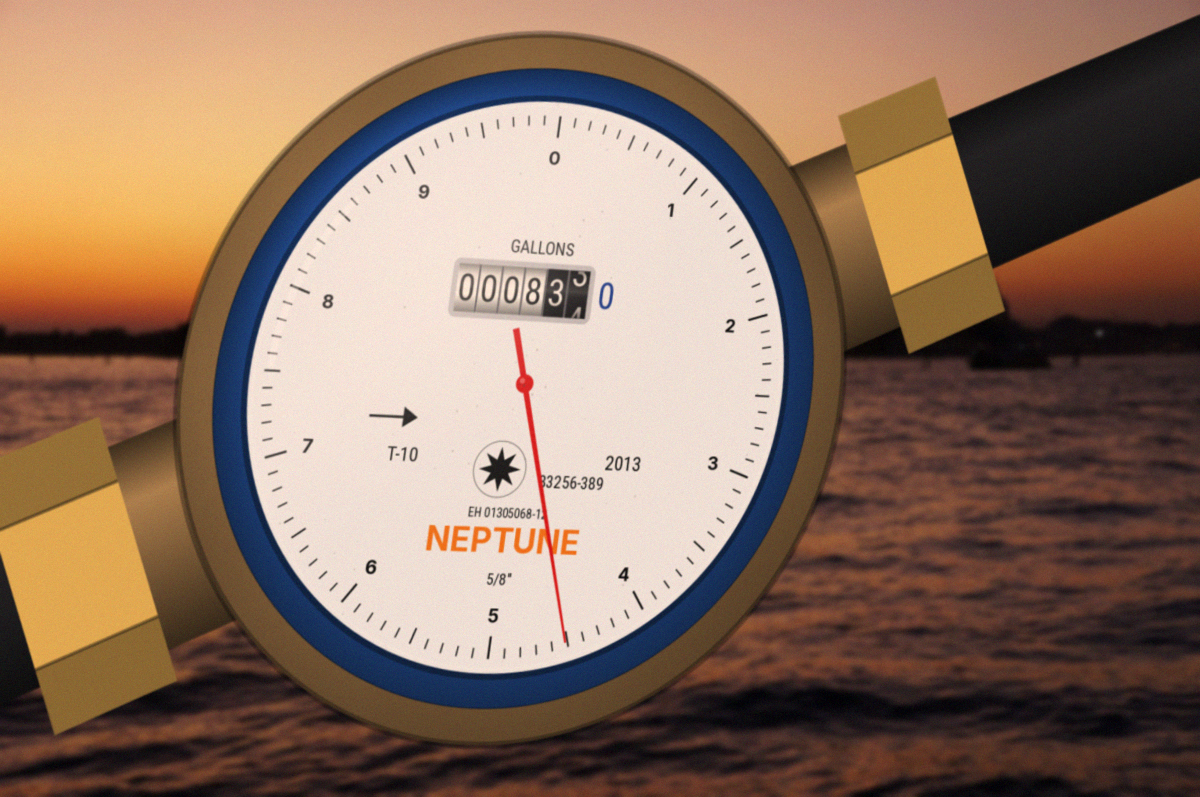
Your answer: 8334.5 gal
